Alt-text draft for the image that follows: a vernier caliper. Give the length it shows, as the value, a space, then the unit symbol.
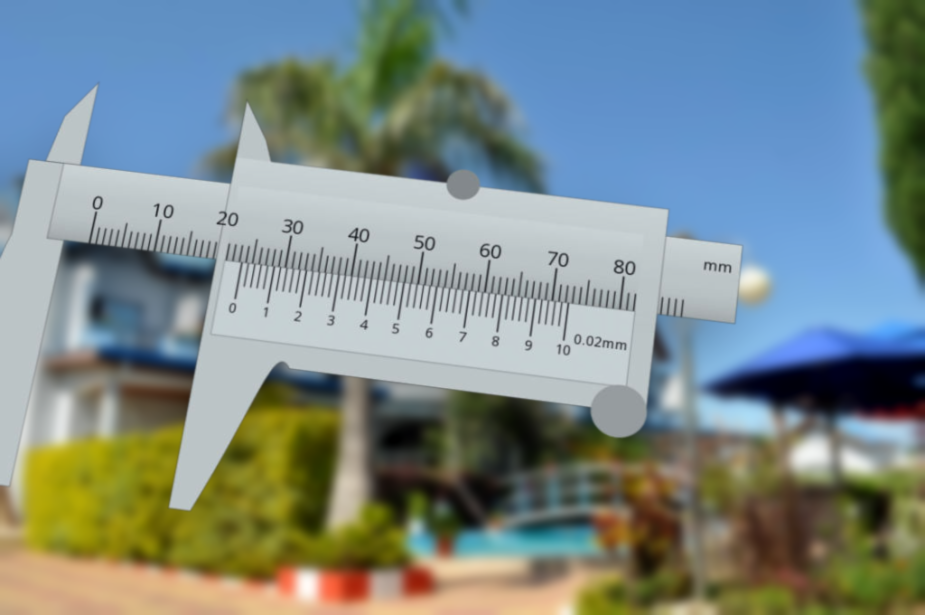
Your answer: 23.4 mm
